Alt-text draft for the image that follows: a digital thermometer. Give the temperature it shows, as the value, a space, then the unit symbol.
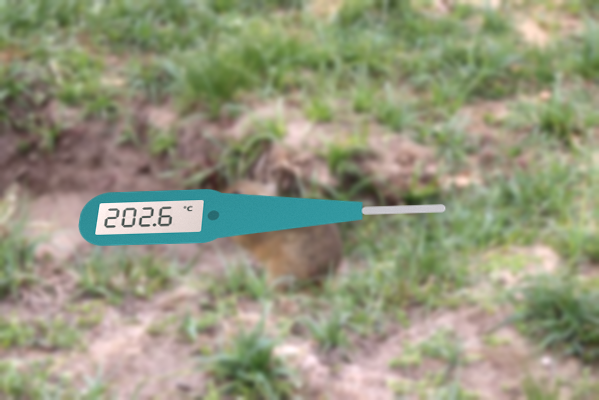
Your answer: 202.6 °C
